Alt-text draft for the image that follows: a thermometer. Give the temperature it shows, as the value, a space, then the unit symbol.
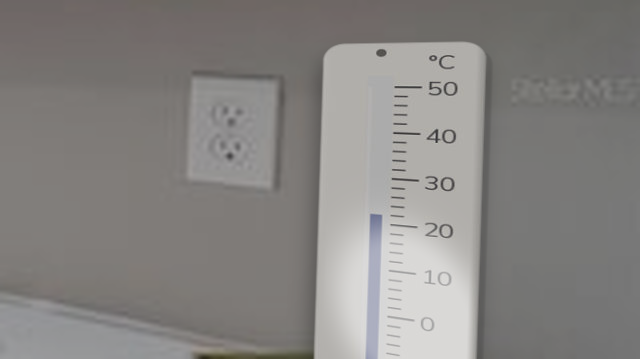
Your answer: 22 °C
